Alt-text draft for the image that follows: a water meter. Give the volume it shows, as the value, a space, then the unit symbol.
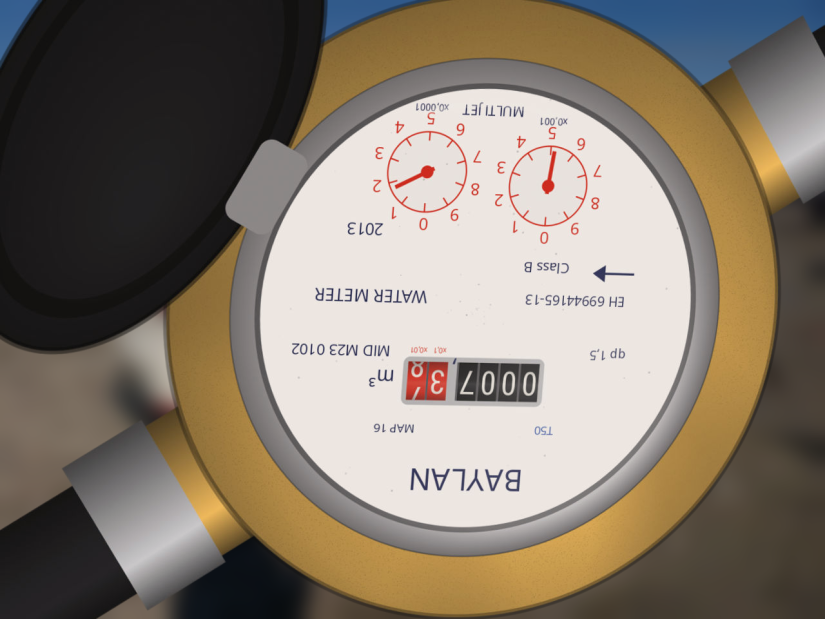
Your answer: 7.3751 m³
